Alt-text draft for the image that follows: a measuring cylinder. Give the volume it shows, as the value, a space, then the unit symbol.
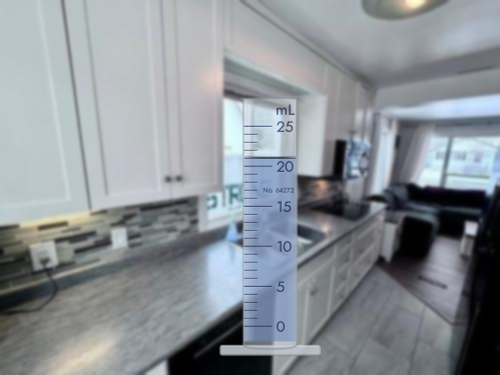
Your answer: 21 mL
